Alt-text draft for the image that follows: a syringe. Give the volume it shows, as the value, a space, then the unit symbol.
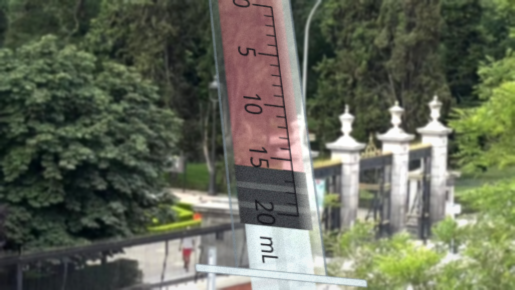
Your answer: 16 mL
